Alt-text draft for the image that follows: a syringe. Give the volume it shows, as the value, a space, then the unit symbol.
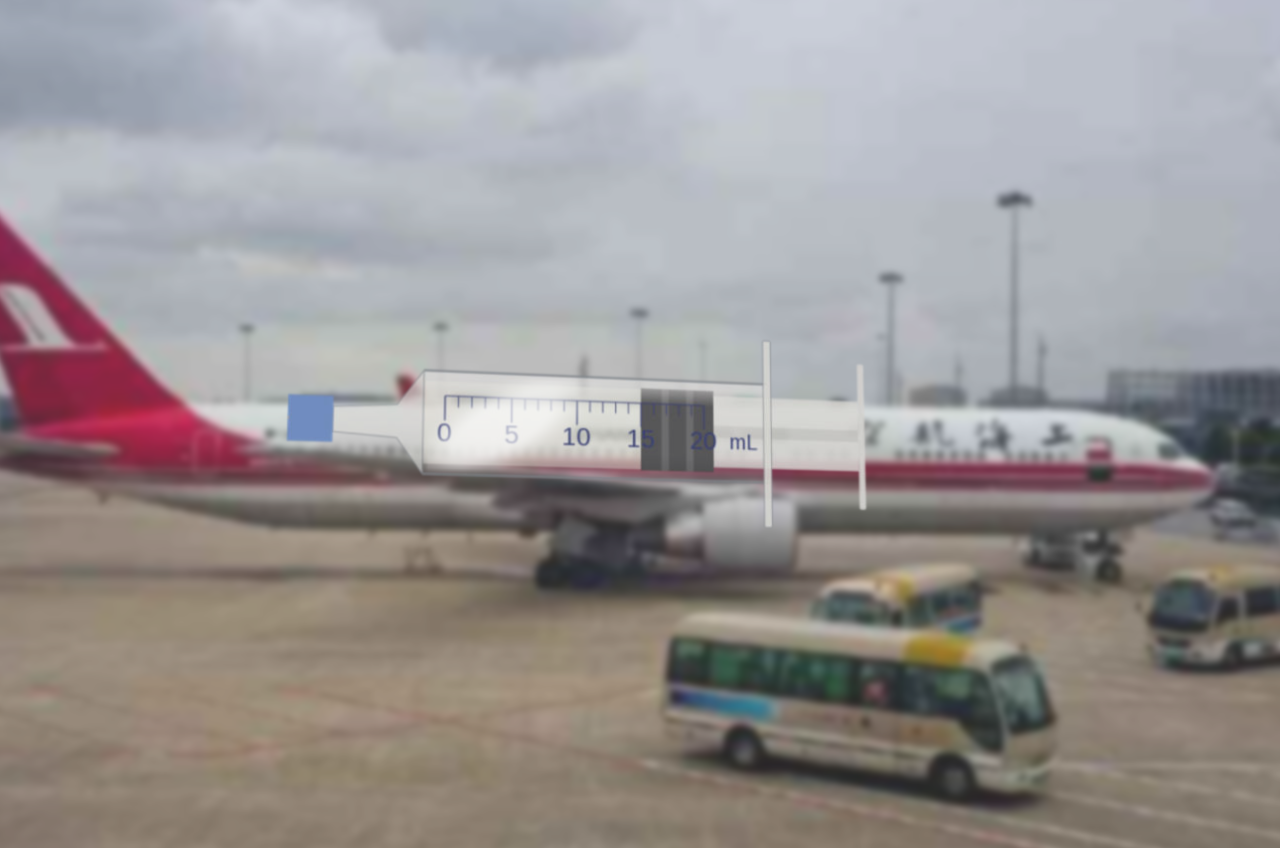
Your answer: 15 mL
